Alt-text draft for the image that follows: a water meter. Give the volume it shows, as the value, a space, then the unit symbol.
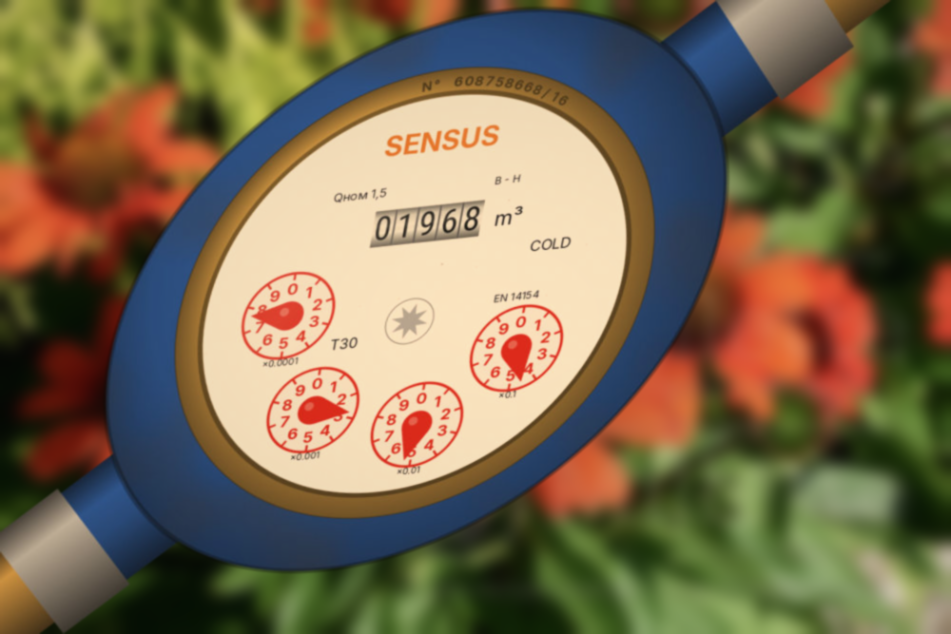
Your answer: 1968.4527 m³
